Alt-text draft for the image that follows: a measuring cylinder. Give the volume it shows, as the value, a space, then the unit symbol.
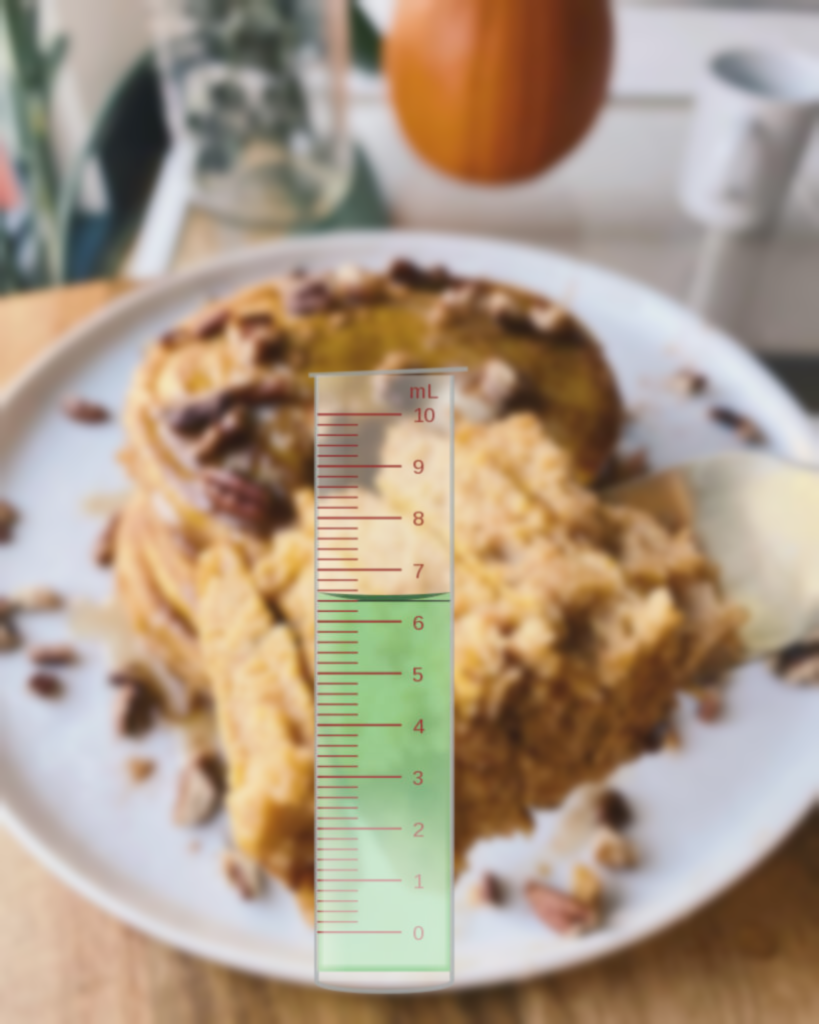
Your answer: 6.4 mL
